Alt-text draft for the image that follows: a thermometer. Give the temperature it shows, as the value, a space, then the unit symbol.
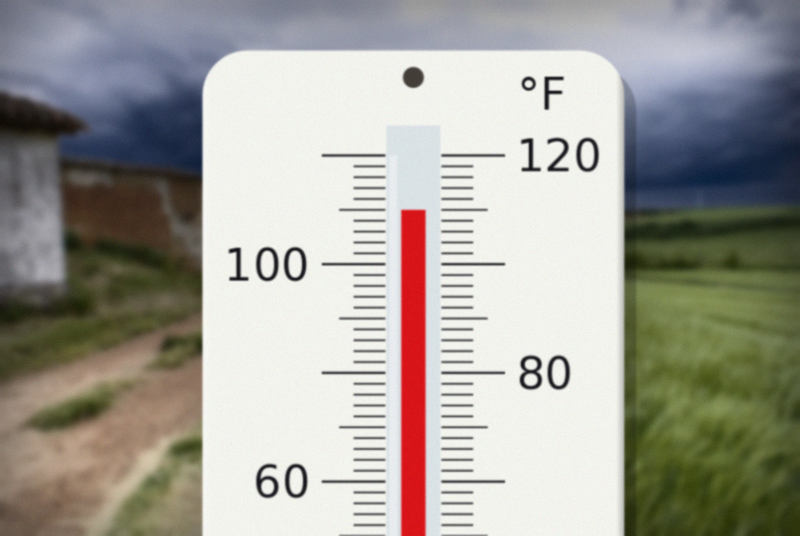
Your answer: 110 °F
